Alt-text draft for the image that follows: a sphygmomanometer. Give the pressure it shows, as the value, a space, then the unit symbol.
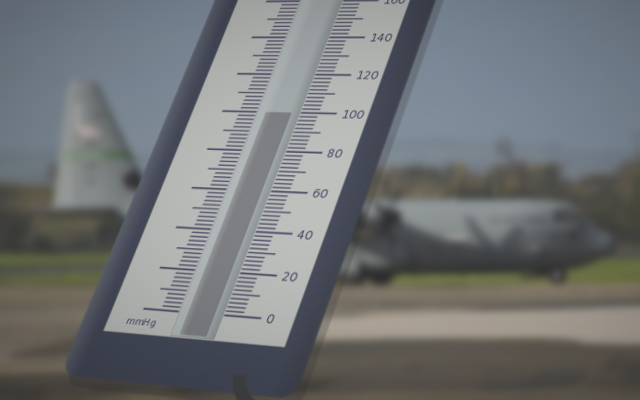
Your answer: 100 mmHg
